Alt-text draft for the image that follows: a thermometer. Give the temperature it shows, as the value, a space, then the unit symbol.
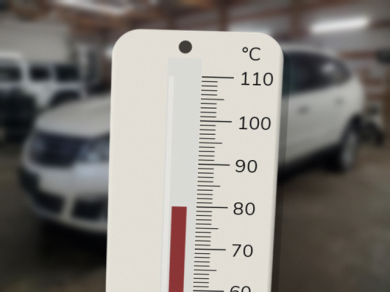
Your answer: 80 °C
